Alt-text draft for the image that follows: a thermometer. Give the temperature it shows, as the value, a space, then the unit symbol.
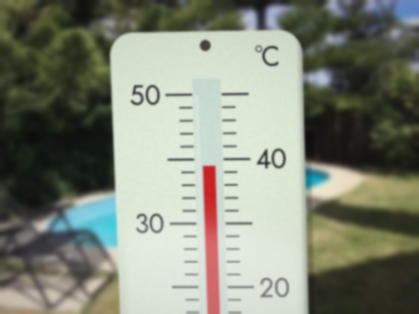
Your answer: 39 °C
